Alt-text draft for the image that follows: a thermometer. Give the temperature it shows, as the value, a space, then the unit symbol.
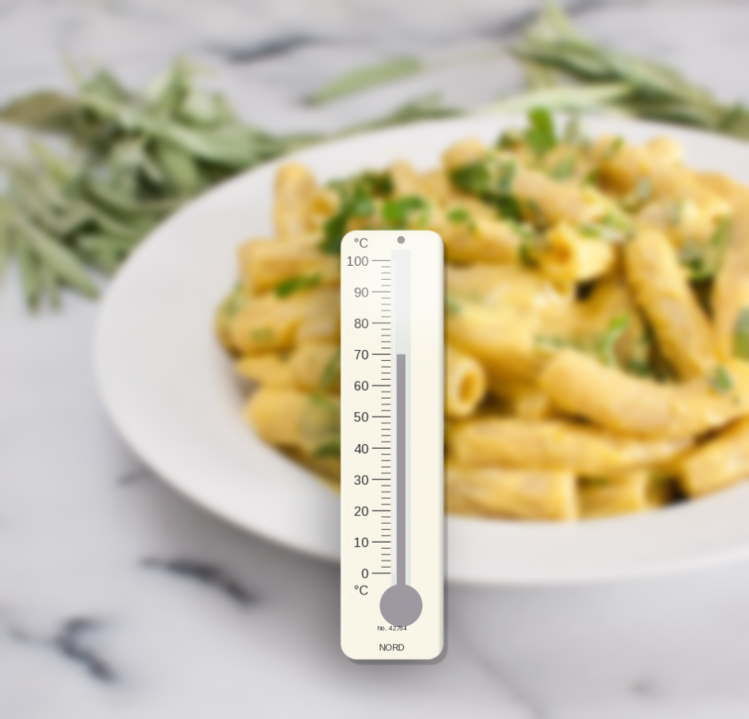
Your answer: 70 °C
